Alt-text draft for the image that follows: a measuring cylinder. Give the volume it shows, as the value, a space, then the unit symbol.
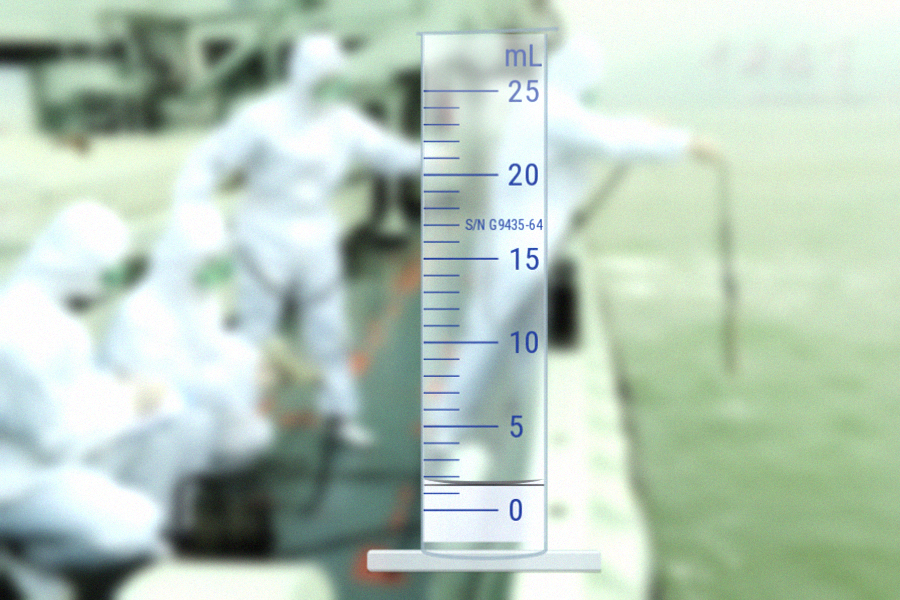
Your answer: 1.5 mL
